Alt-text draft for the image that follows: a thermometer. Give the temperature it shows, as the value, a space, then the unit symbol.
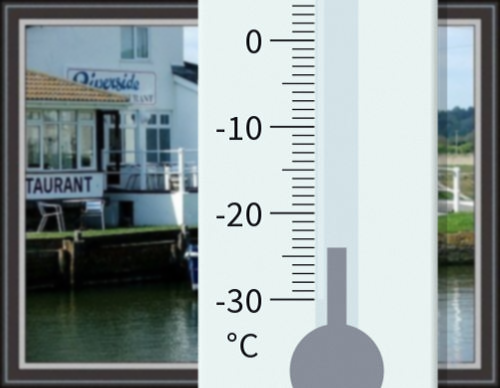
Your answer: -24 °C
